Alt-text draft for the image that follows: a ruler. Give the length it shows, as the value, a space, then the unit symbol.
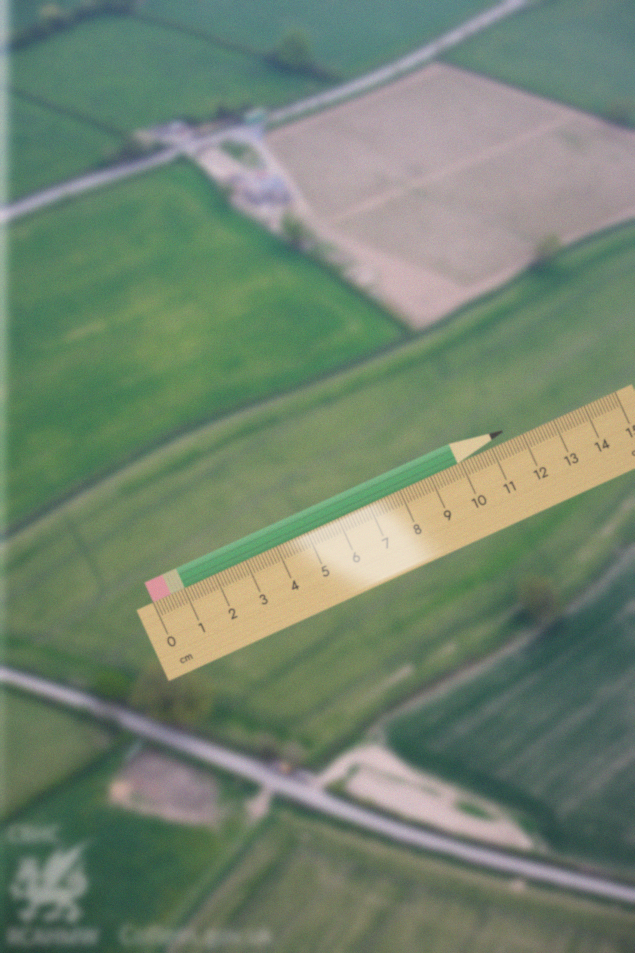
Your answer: 11.5 cm
